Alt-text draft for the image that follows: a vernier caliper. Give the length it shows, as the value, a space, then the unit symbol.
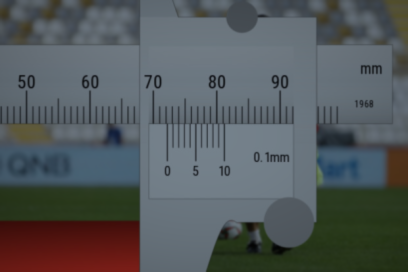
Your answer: 72.2 mm
